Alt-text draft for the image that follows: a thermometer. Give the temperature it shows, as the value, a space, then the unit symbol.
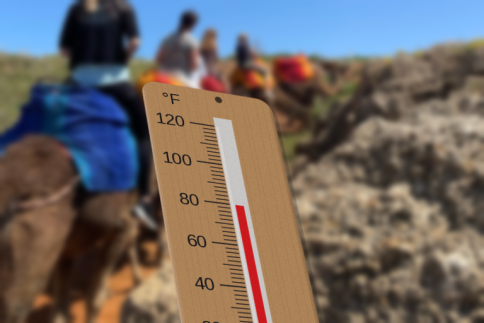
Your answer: 80 °F
